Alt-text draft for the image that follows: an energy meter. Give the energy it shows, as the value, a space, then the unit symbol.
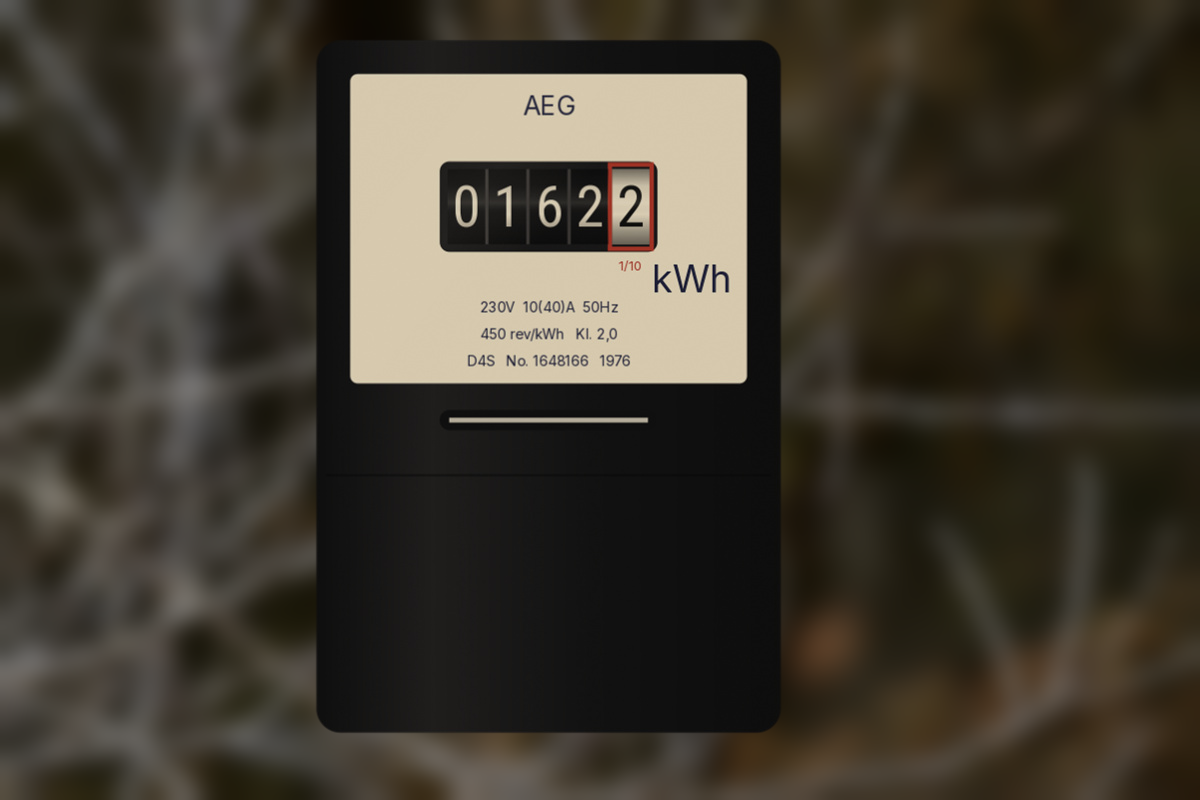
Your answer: 162.2 kWh
